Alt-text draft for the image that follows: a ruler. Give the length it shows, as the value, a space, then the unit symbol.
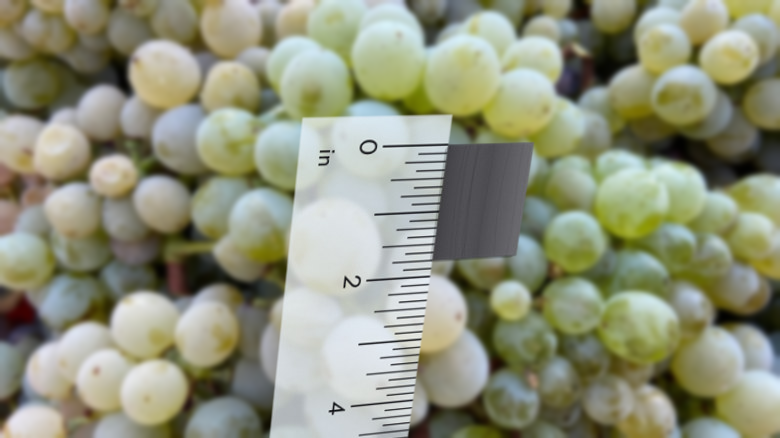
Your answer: 1.75 in
